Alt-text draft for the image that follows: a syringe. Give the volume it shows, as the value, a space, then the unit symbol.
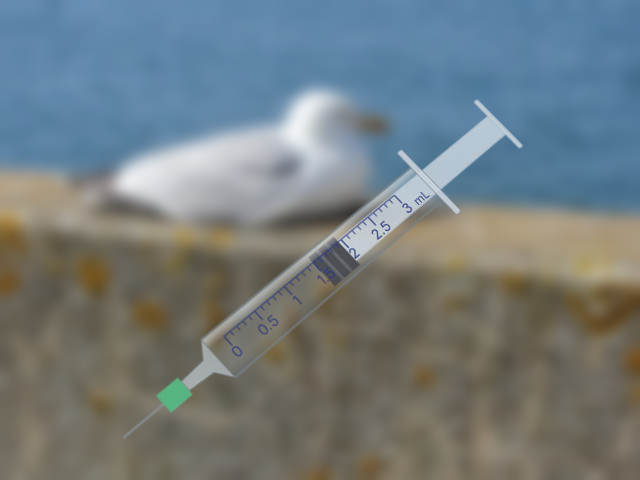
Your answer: 1.5 mL
